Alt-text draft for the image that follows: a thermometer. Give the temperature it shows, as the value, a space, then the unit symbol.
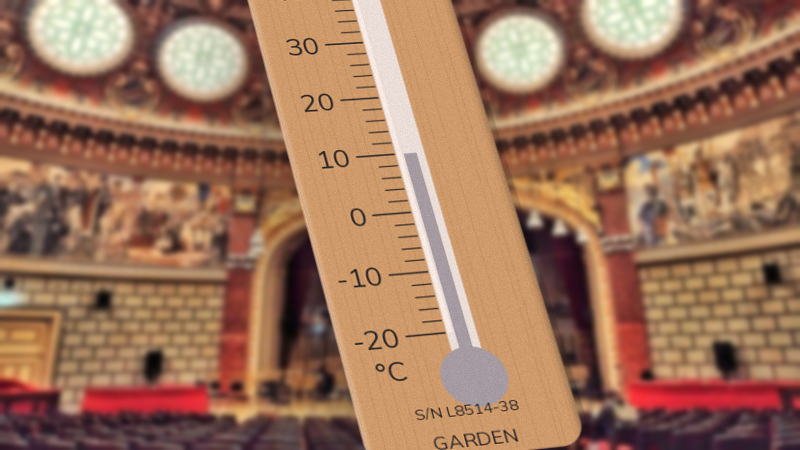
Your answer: 10 °C
